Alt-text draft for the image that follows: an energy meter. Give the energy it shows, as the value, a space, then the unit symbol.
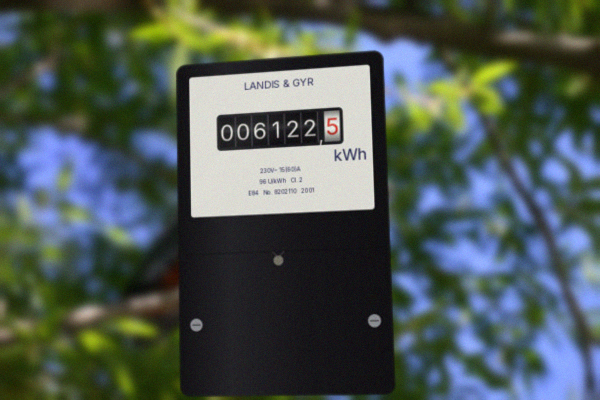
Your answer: 6122.5 kWh
